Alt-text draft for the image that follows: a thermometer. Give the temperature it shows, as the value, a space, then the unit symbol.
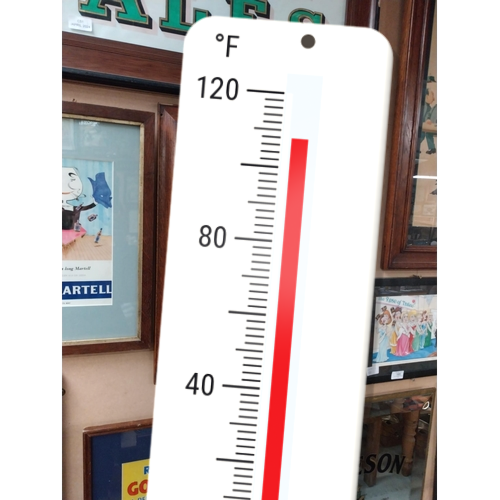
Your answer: 108 °F
